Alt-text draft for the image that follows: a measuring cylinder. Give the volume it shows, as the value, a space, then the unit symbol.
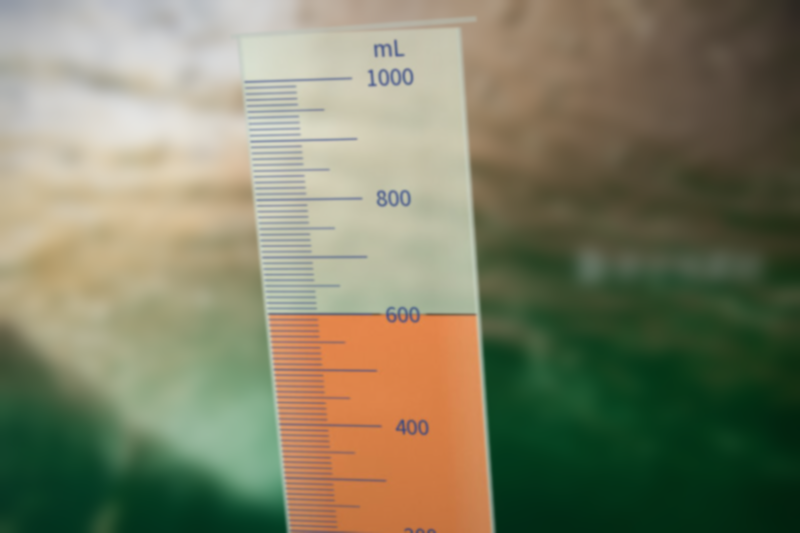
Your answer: 600 mL
